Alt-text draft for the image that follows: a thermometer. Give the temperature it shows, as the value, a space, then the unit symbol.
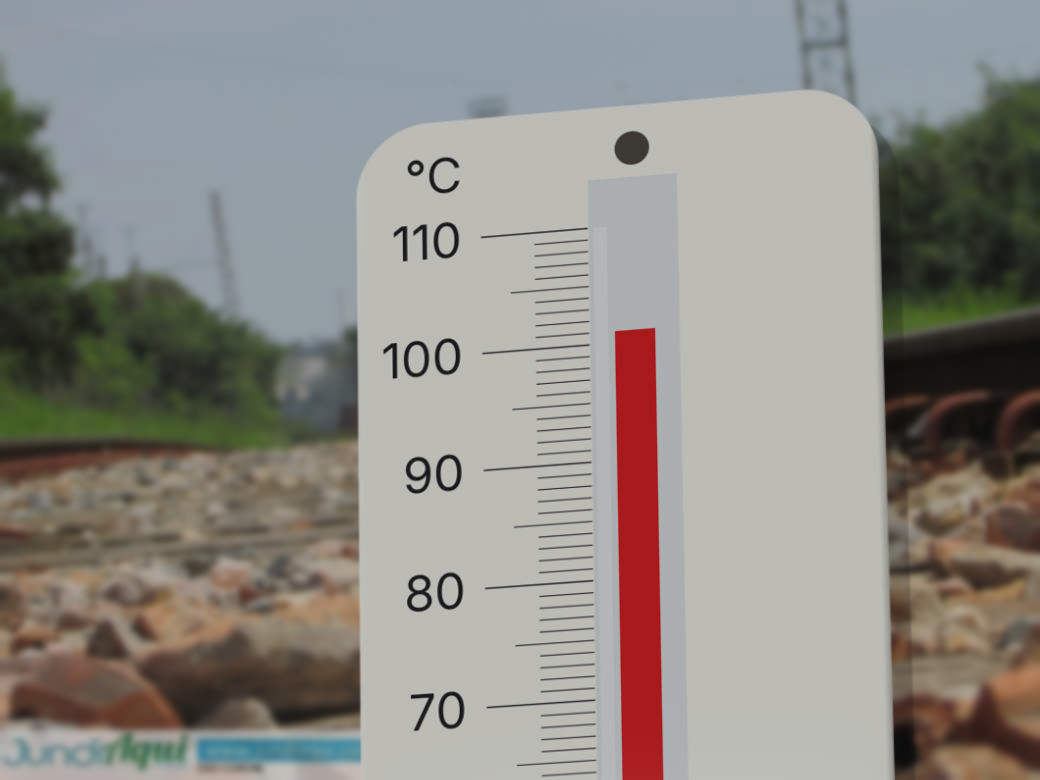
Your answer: 101 °C
